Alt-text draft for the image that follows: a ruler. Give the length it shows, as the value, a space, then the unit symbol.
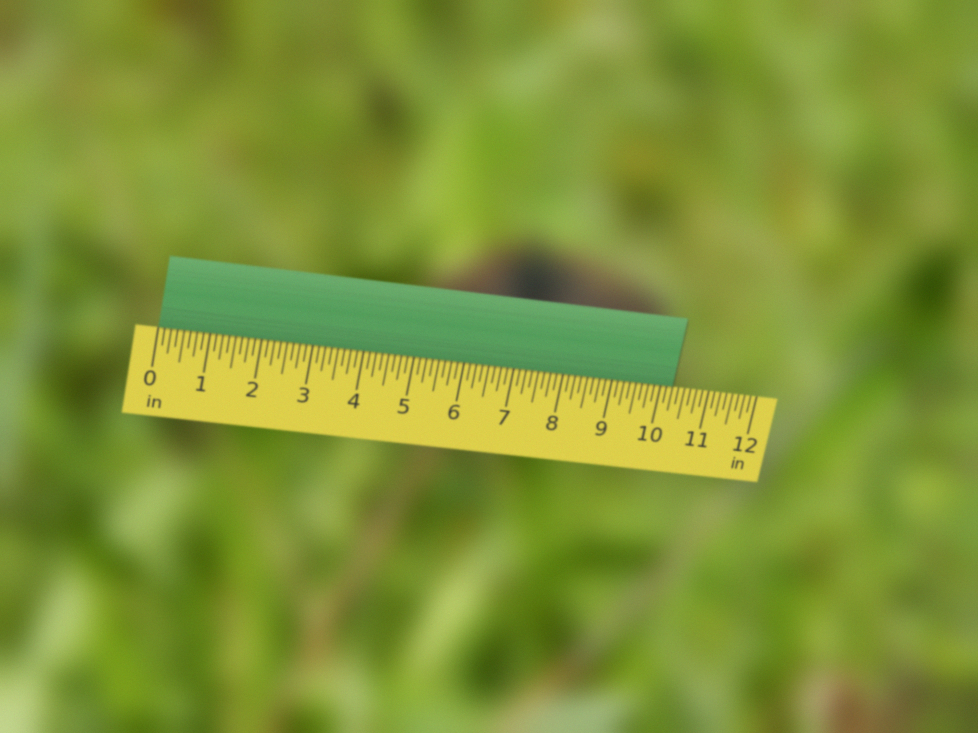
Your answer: 10.25 in
